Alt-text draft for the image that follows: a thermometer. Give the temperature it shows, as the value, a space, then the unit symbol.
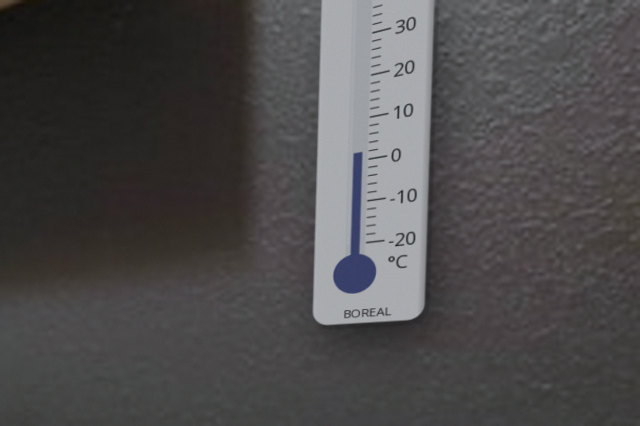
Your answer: 2 °C
